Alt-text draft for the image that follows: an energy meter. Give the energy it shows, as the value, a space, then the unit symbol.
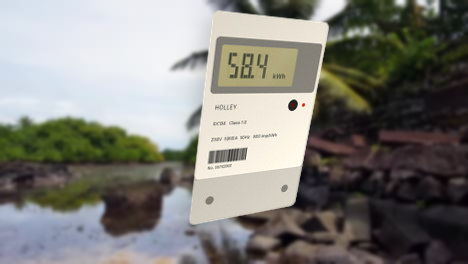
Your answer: 58.4 kWh
